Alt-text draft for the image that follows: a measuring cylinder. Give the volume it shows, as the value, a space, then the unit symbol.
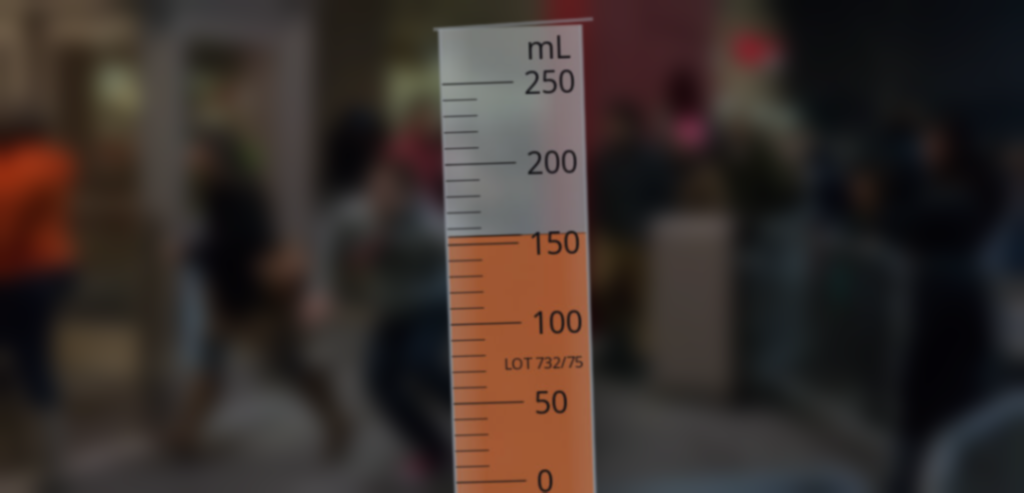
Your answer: 155 mL
